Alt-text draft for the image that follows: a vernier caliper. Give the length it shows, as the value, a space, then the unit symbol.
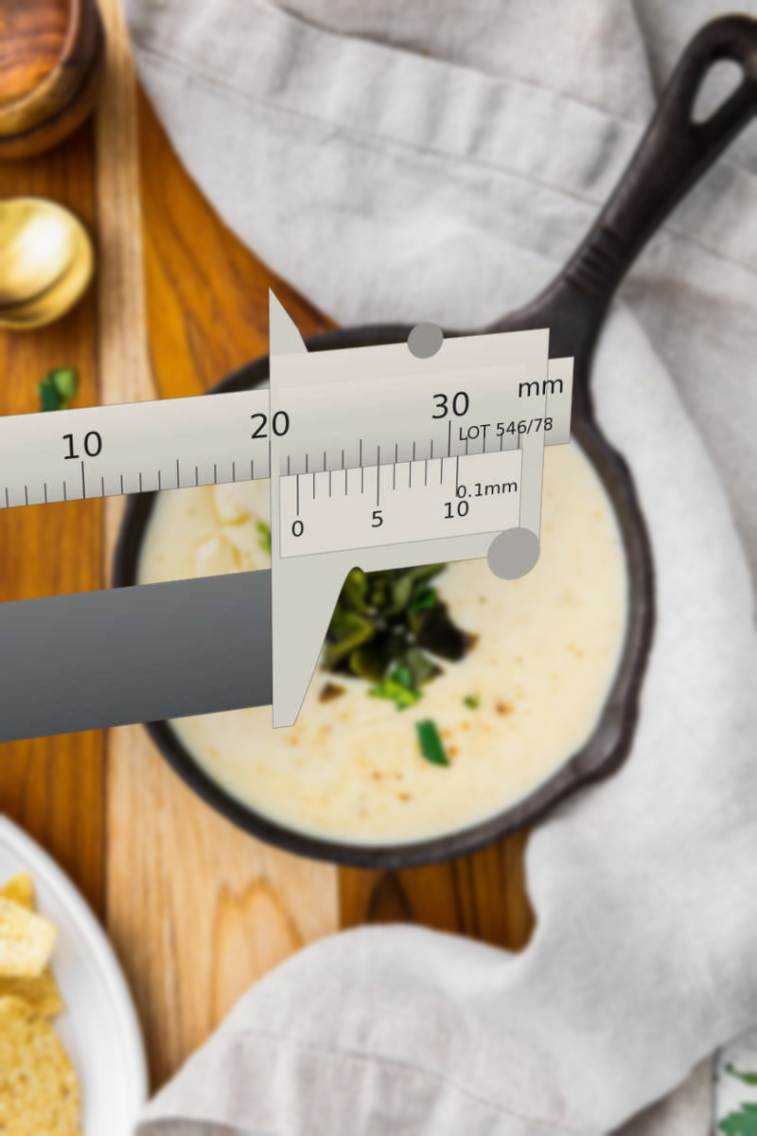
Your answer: 21.5 mm
